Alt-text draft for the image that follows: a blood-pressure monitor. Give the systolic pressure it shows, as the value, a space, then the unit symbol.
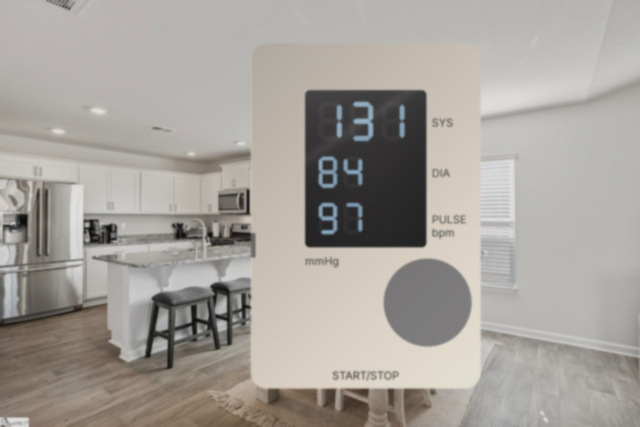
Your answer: 131 mmHg
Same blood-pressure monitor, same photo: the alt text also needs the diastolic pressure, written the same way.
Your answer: 84 mmHg
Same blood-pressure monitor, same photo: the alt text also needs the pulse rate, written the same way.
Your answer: 97 bpm
